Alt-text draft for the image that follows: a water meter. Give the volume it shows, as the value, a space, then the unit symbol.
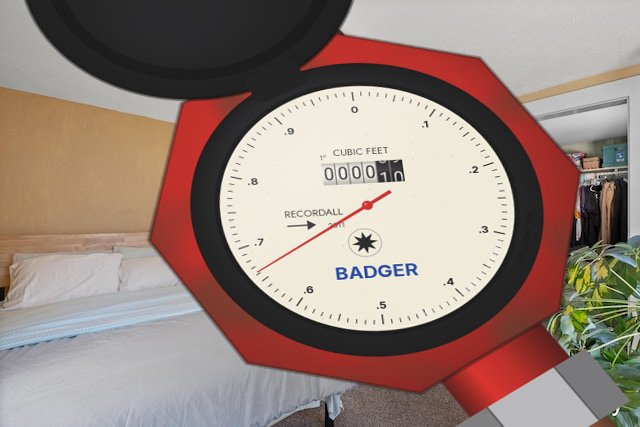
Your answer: 9.66 ft³
